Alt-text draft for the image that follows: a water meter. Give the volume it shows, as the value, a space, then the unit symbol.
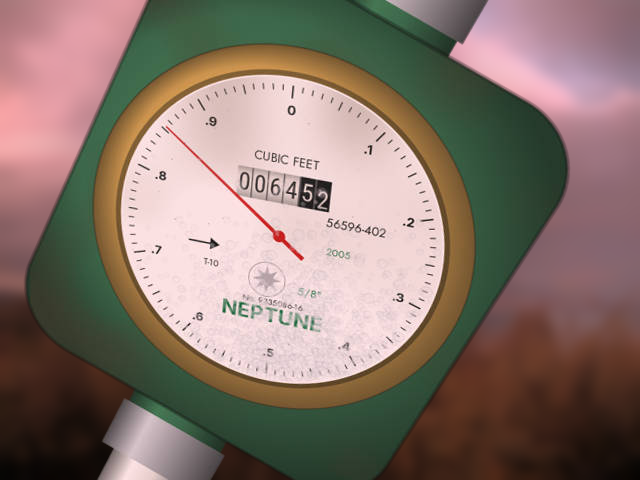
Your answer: 6451.85 ft³
